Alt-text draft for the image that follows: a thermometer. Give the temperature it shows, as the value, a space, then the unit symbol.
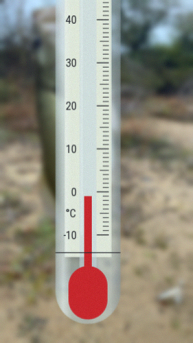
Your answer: -1 °C
